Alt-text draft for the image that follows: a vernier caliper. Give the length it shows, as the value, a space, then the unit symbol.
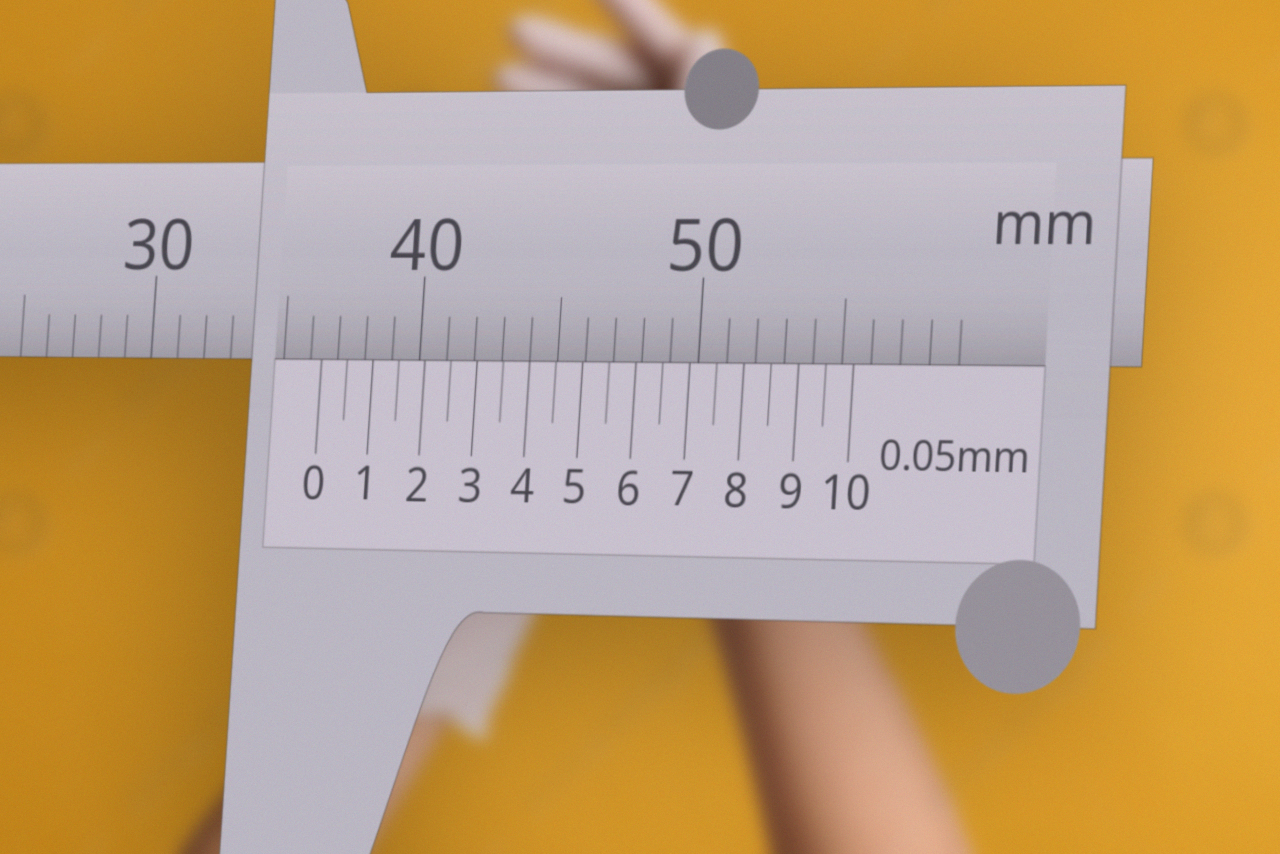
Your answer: 36.4 mm
